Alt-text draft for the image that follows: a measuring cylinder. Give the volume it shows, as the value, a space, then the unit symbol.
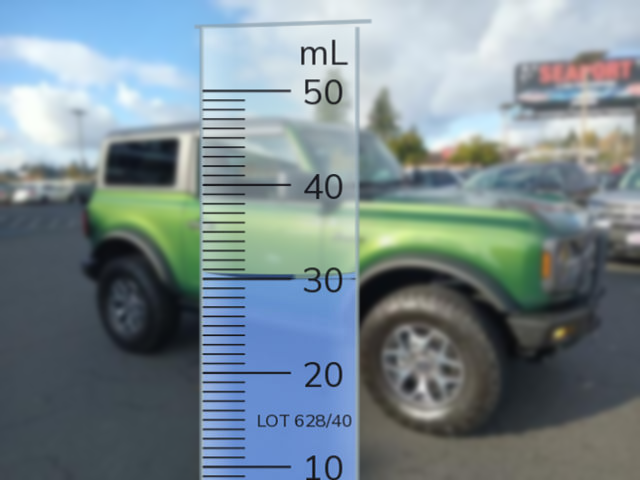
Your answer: 30 mL
